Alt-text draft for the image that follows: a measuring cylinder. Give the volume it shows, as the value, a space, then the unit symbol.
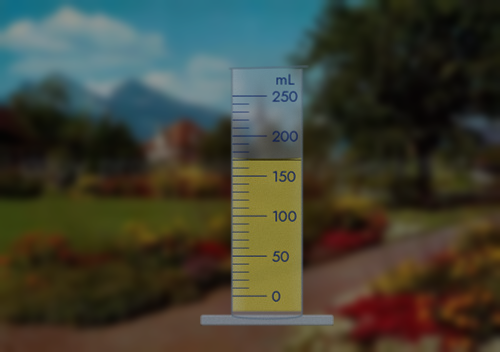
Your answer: 170 mL
